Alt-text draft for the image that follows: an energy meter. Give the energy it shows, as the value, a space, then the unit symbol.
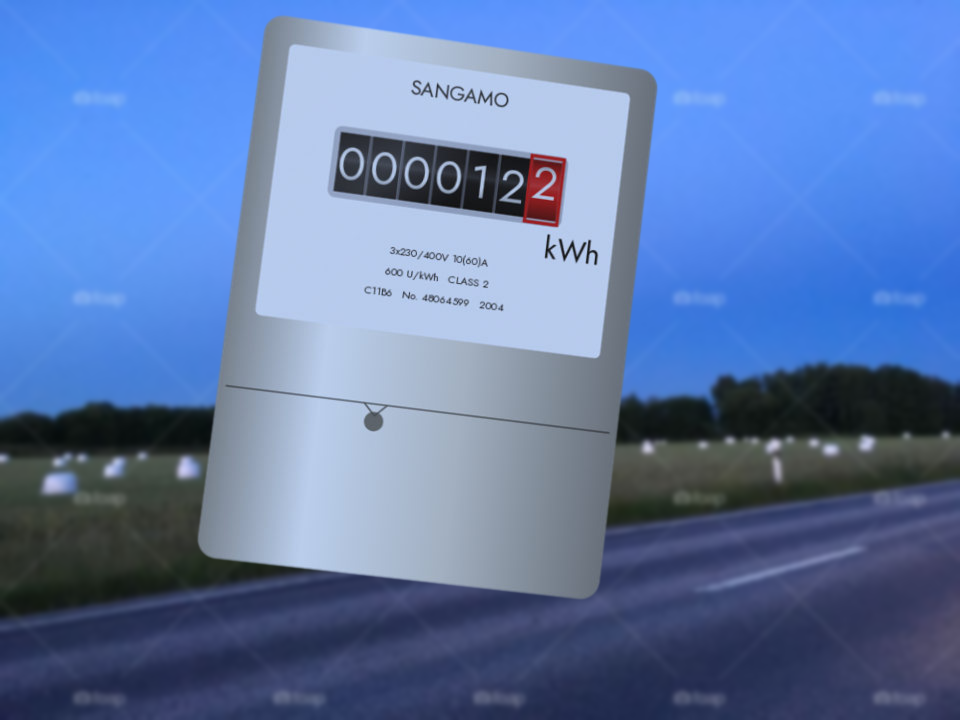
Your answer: 12.2 kWh
